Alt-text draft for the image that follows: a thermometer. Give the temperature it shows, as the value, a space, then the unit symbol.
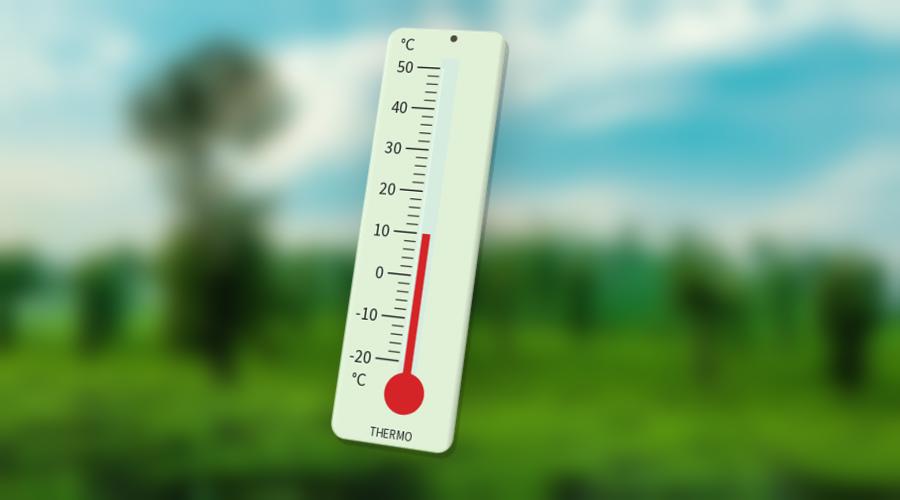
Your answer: 10 °C
